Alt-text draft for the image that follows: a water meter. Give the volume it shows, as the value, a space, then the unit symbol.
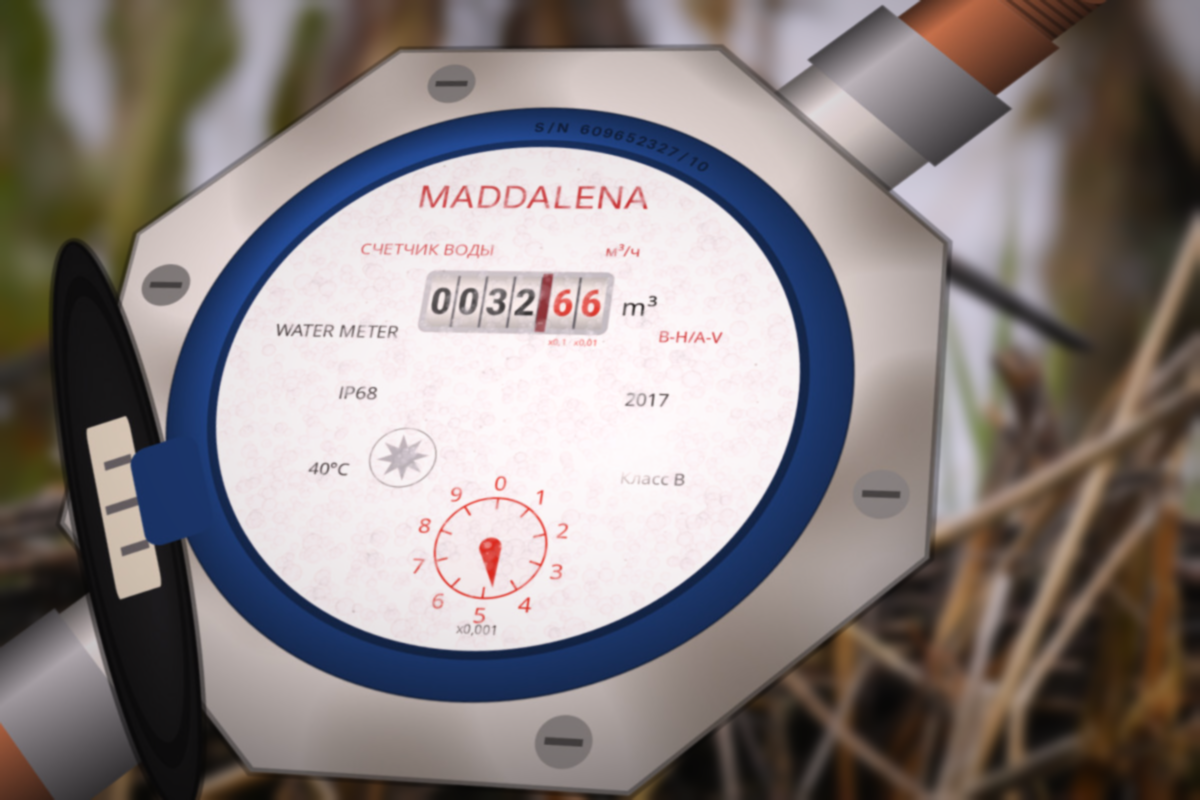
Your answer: 32.664 m³
